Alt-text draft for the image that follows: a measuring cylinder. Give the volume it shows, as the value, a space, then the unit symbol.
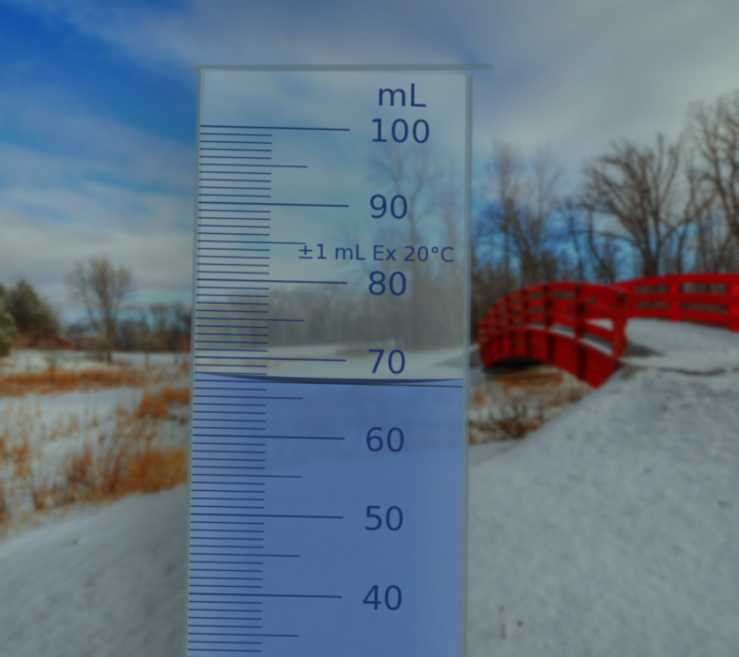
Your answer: 67 mL
